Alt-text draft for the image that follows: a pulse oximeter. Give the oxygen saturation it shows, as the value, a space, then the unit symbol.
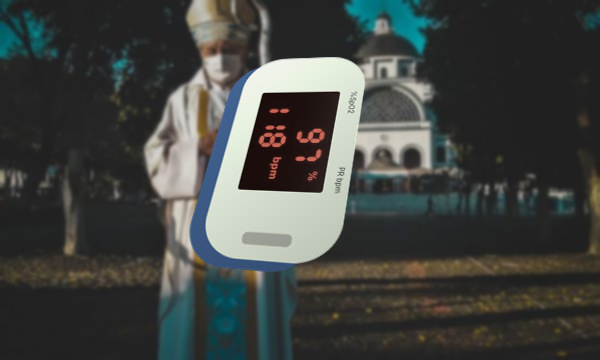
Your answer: 97 %
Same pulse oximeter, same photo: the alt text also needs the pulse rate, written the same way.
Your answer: 118 bpm
